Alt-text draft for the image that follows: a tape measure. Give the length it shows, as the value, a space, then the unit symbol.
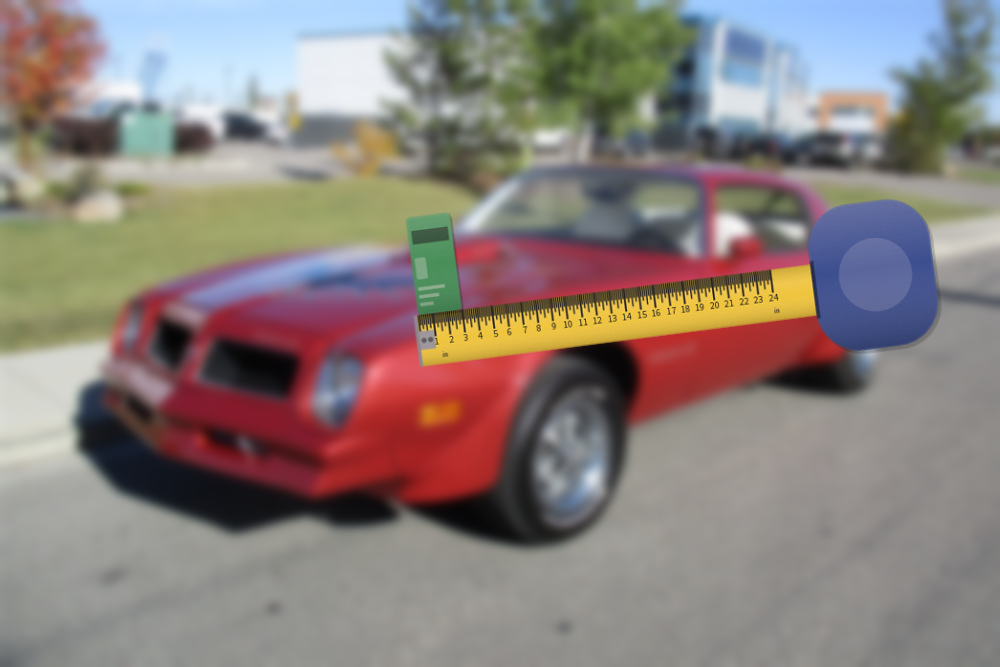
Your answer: 3 in
